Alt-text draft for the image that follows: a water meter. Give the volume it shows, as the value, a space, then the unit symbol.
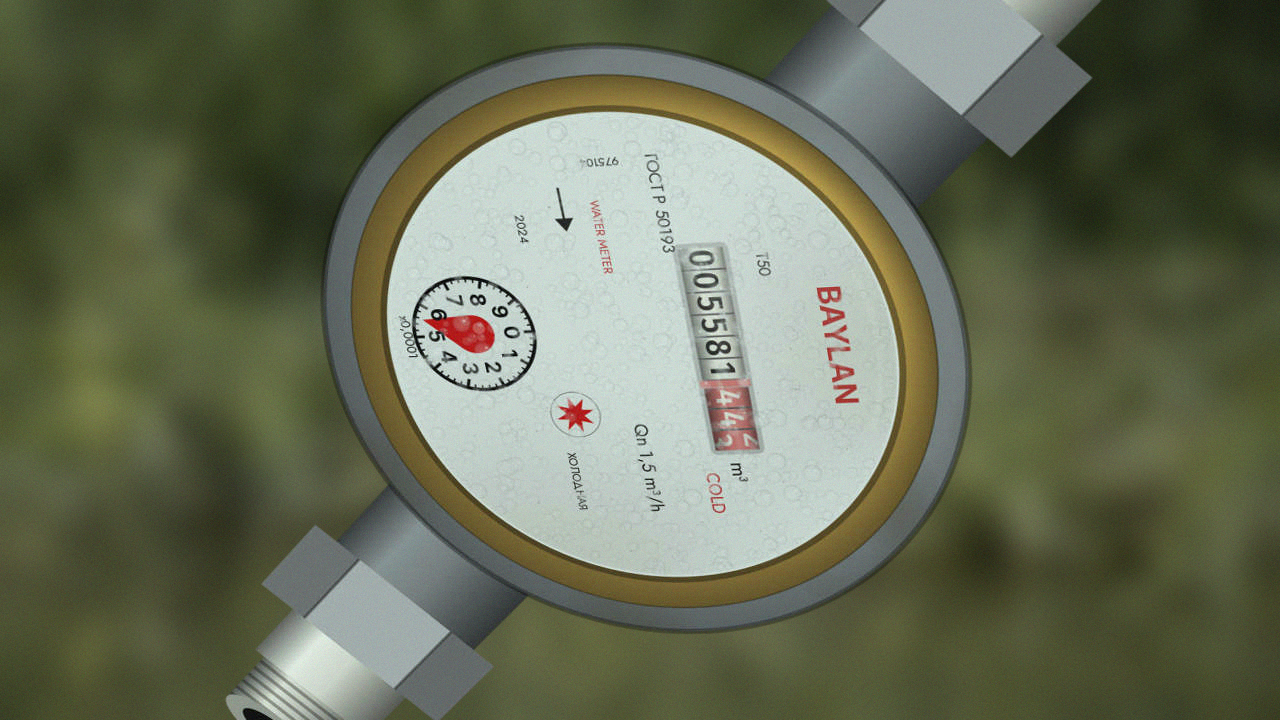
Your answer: 5581.4425 m³
